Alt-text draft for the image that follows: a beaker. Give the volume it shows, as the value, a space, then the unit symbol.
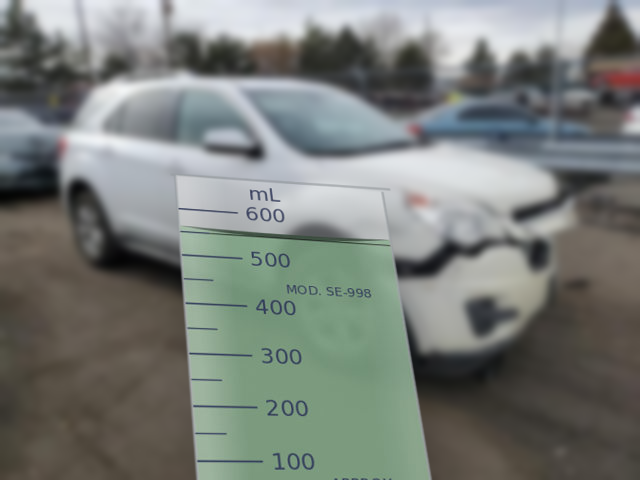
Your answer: 550 mL
